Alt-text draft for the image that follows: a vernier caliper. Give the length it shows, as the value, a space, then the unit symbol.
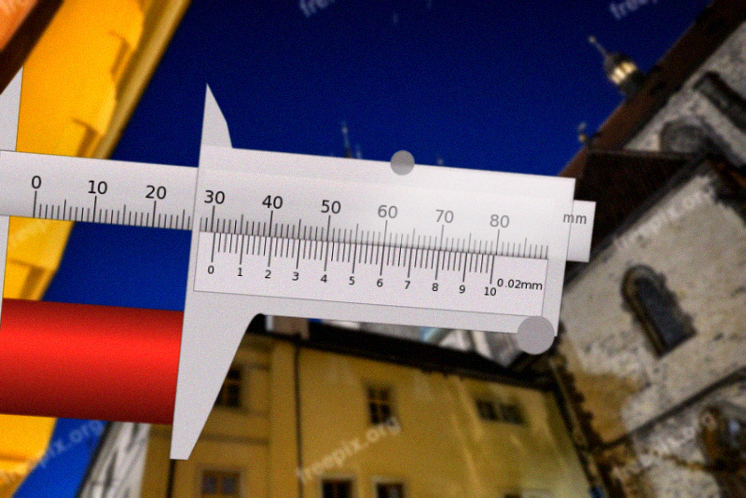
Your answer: 30.6 mm
